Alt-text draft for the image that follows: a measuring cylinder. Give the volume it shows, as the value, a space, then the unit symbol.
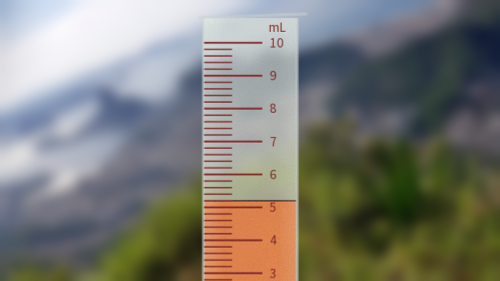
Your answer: 5.2 mL
